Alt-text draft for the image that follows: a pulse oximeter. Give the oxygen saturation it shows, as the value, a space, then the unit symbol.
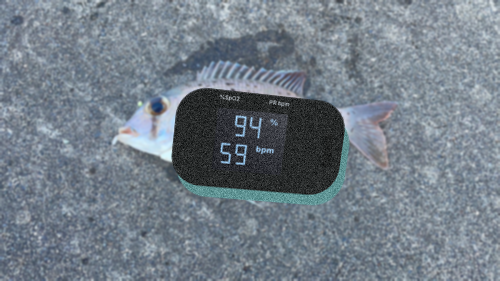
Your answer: 94 %
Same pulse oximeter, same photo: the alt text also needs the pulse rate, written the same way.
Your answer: 59 bpm
